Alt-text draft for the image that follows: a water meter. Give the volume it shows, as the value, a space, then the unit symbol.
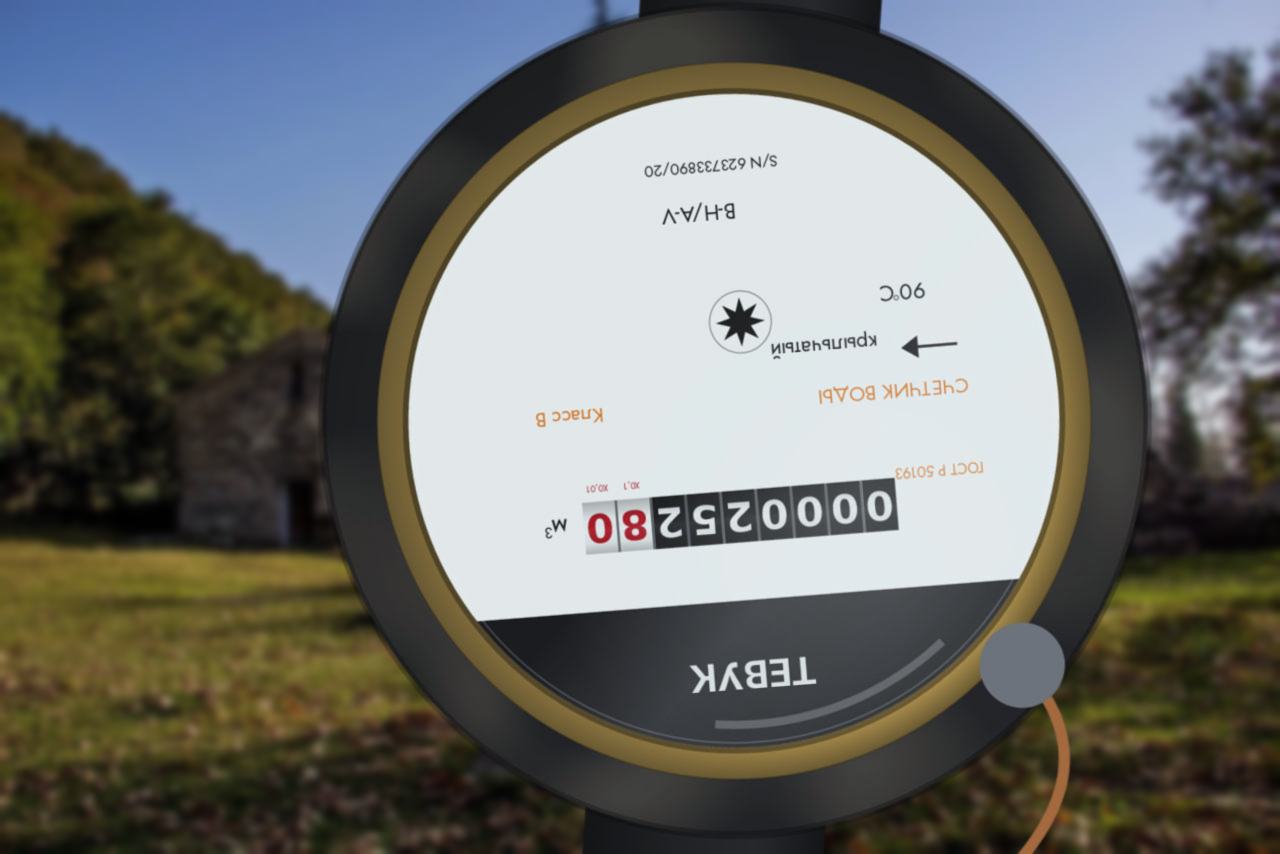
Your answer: 252.80 m³
